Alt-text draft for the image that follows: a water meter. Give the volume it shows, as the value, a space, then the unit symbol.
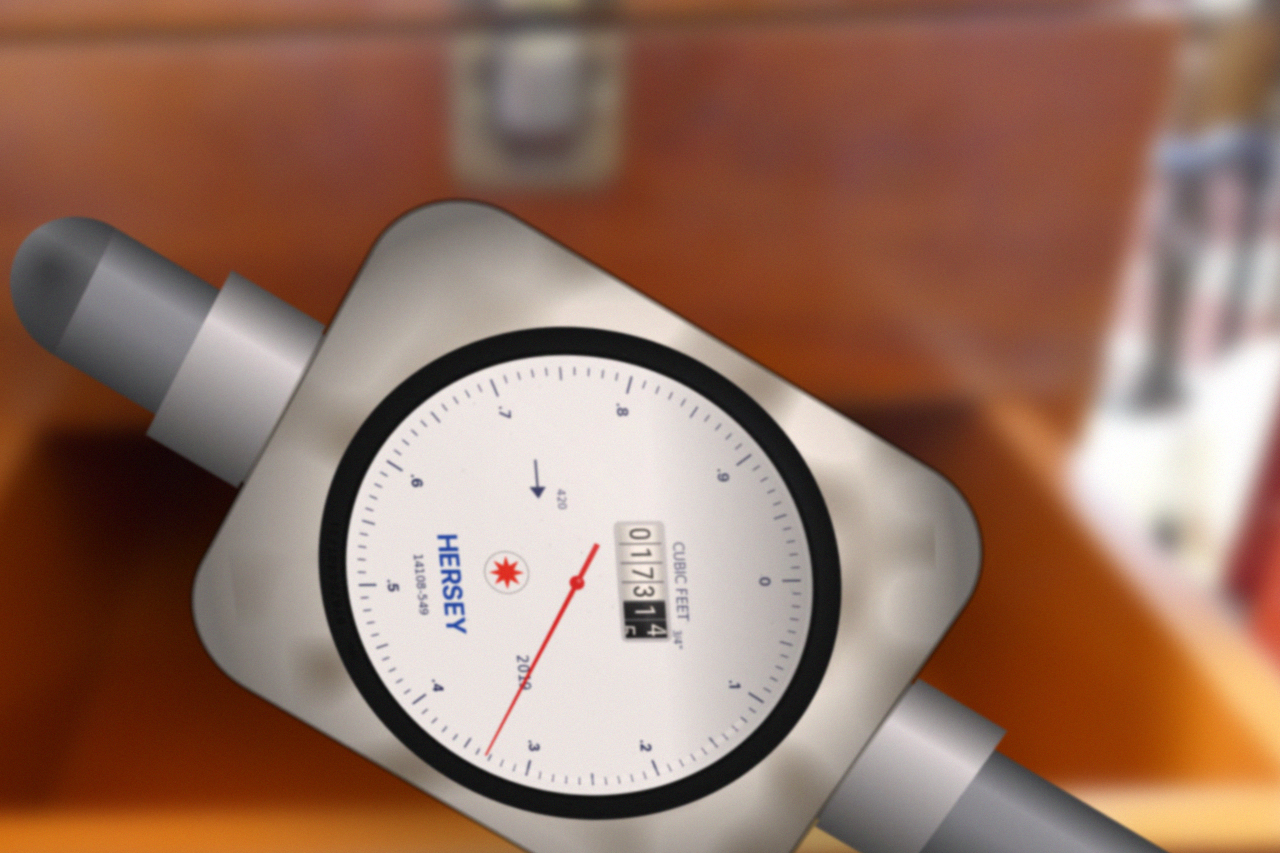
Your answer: 17314.33 ft³
